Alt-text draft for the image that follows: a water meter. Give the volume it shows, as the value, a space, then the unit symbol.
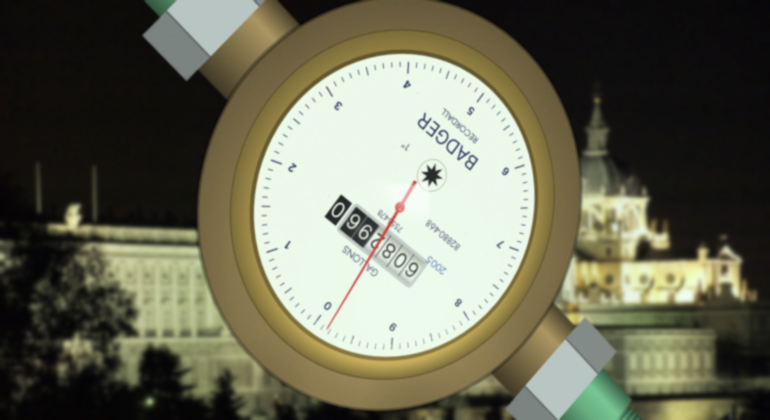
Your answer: 6082959.8 gal
